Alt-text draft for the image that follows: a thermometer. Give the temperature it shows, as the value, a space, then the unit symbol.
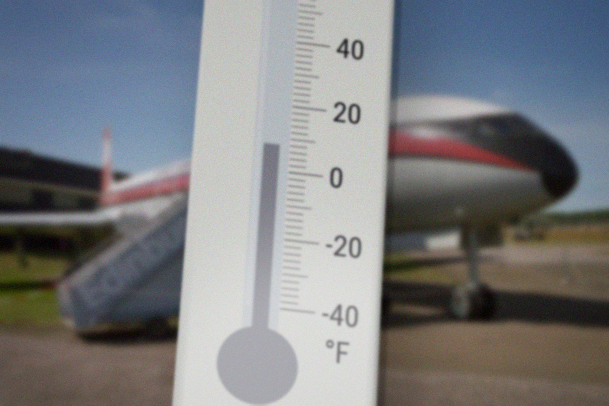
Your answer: 8 °F
